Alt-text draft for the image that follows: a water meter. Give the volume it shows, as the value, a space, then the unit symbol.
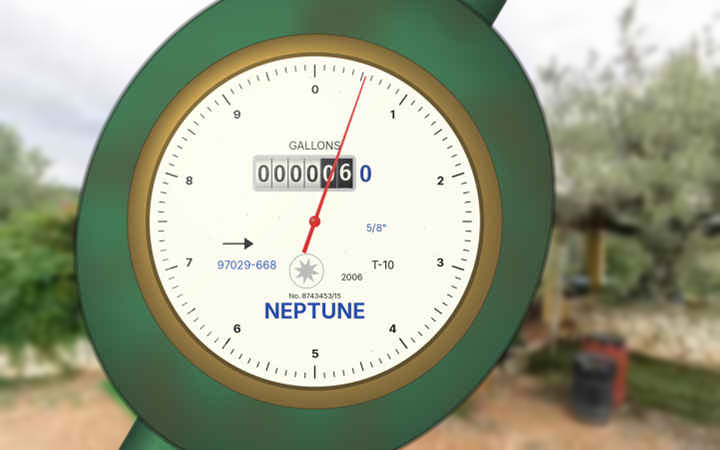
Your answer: 60.5 gal
